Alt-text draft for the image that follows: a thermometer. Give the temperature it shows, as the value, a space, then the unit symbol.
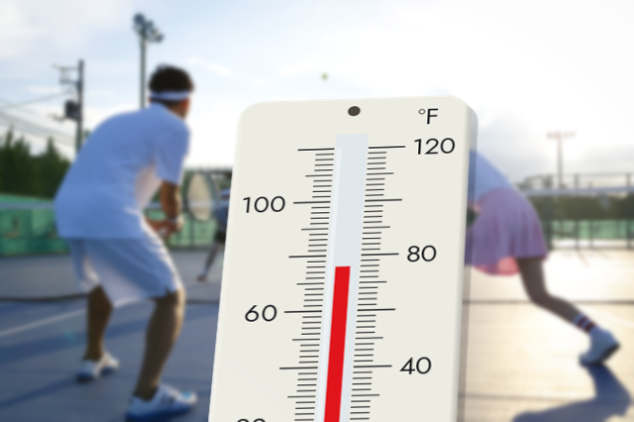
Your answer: 76 °F
